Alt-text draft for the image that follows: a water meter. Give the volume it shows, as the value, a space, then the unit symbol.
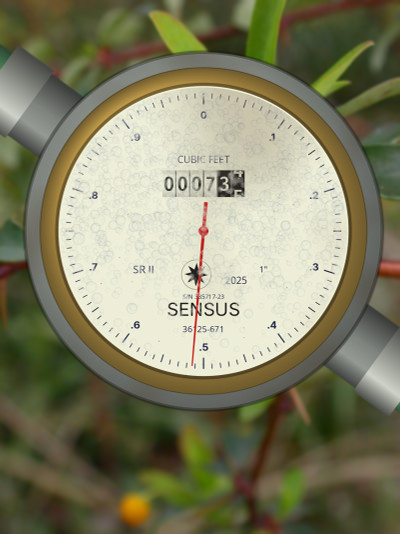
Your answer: 734.51 ft³
